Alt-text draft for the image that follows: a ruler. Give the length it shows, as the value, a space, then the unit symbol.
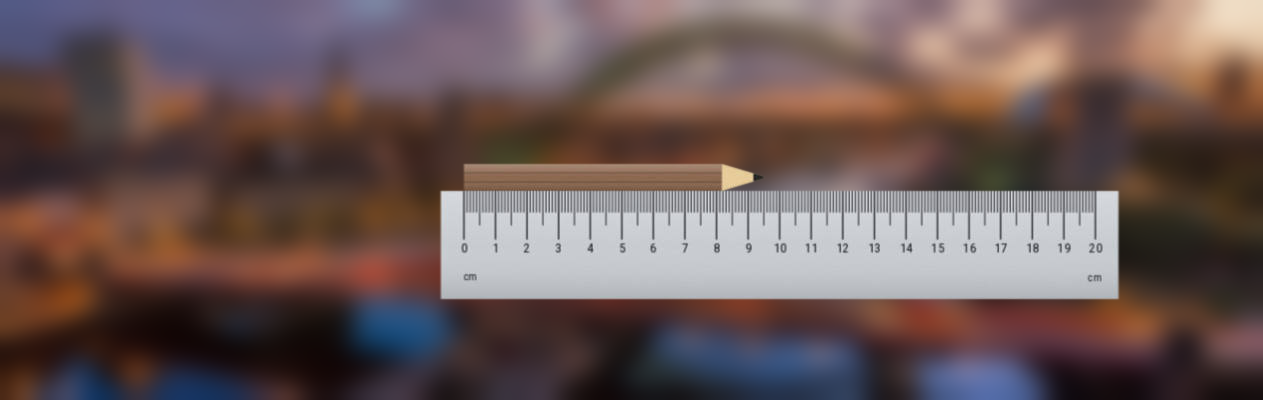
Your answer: 9.5 cm
